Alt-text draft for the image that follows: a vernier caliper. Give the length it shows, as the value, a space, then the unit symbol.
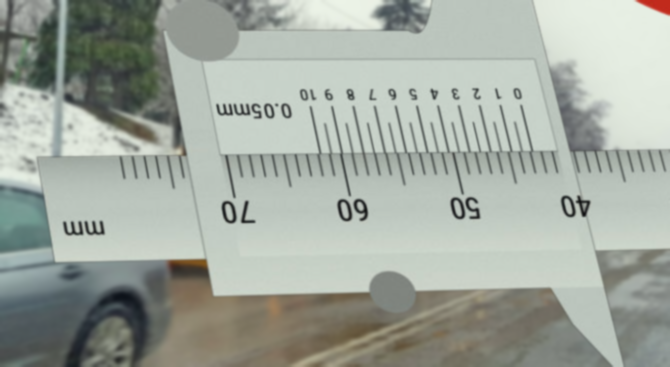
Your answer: 42.8 mm
